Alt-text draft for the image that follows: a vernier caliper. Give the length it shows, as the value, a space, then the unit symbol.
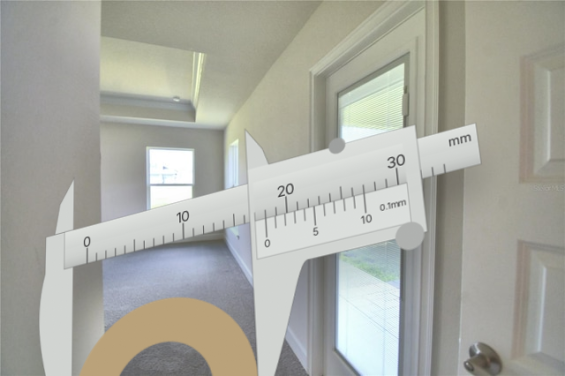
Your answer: 18.0 mm
